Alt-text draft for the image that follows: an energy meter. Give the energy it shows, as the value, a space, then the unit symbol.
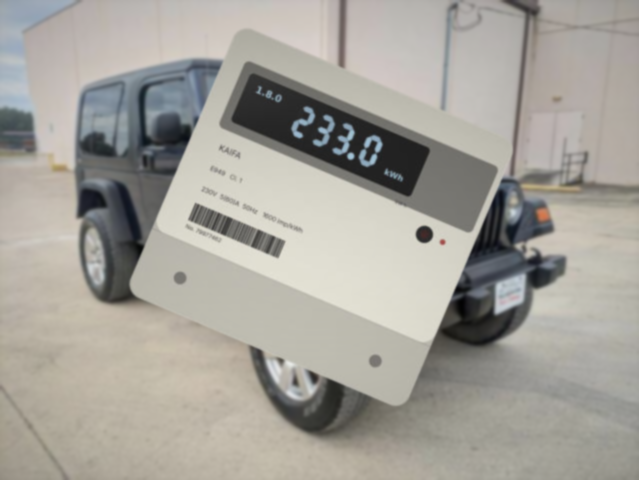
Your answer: 233.0 kWh
